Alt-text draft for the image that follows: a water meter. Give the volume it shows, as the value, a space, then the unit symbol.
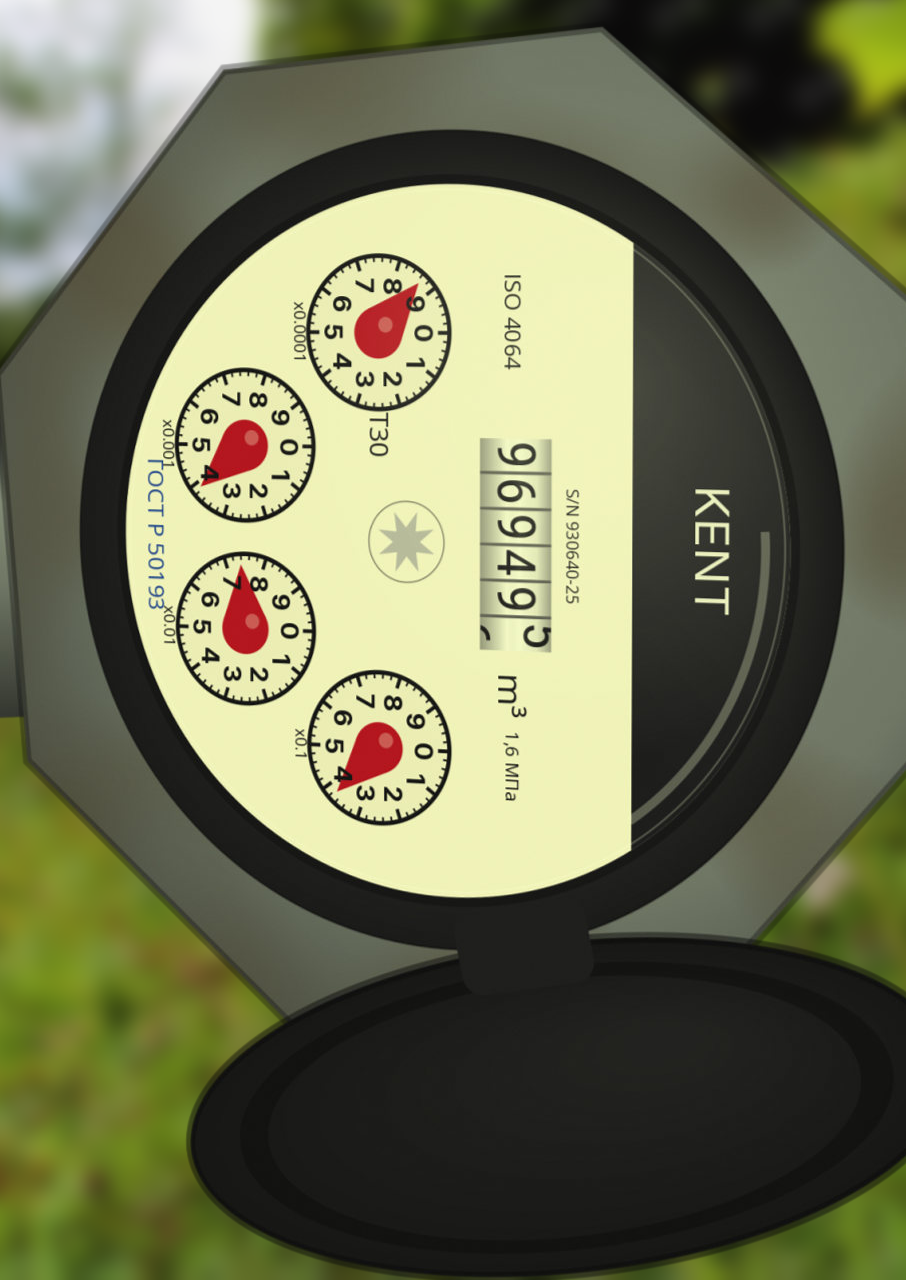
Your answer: 969495.3738 m³
